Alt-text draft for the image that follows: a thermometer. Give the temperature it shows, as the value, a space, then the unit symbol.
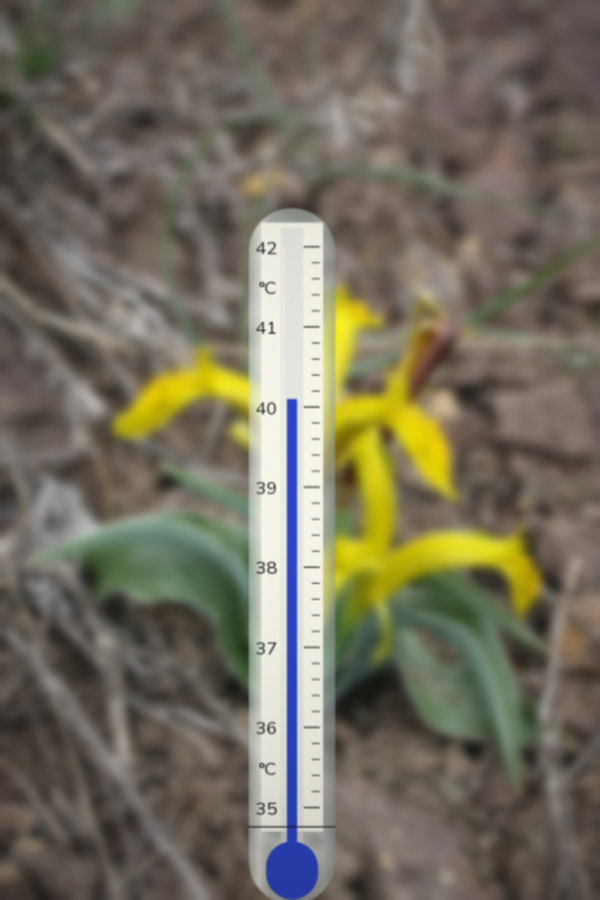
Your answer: 40.1 °C
